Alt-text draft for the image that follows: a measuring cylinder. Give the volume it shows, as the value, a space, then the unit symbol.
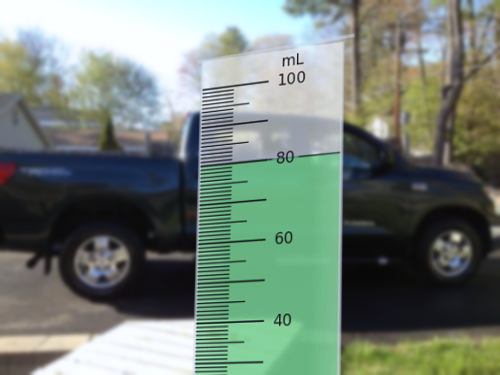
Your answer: 80 mL
